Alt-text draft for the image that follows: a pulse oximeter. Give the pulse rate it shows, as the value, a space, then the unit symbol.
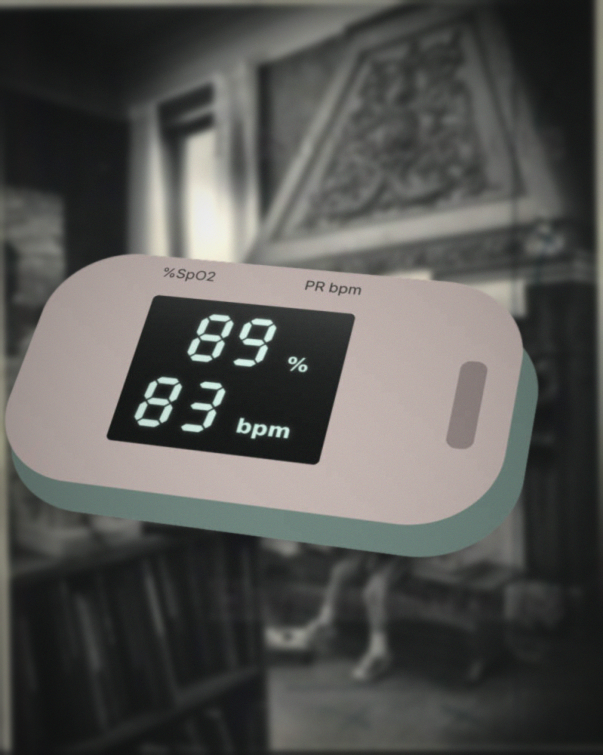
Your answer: 83 bpm
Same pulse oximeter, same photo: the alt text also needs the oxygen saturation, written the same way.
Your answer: 89 %
